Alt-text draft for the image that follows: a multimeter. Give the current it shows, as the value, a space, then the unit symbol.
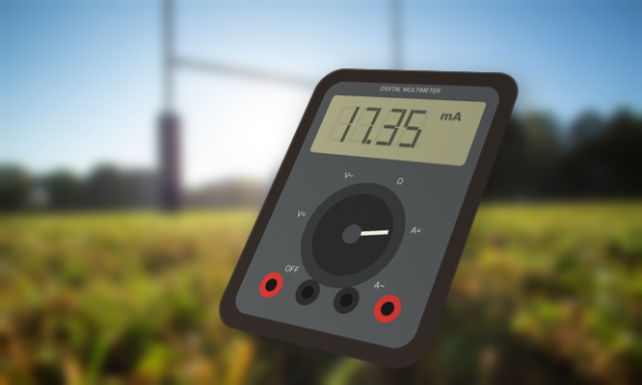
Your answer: 17.35 mA
